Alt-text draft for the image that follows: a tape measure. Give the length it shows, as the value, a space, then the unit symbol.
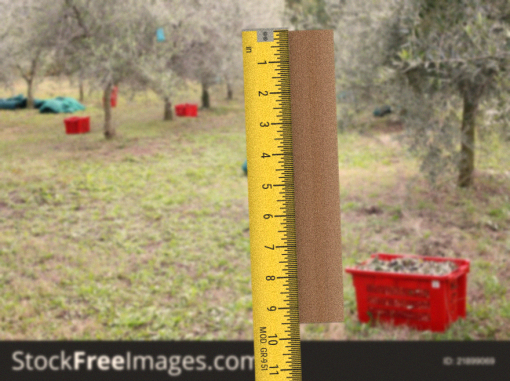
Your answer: 9.5 in
